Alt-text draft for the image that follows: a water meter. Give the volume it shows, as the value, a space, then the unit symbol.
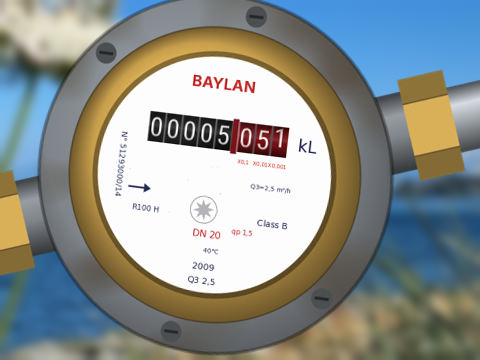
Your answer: 5.051 kL
